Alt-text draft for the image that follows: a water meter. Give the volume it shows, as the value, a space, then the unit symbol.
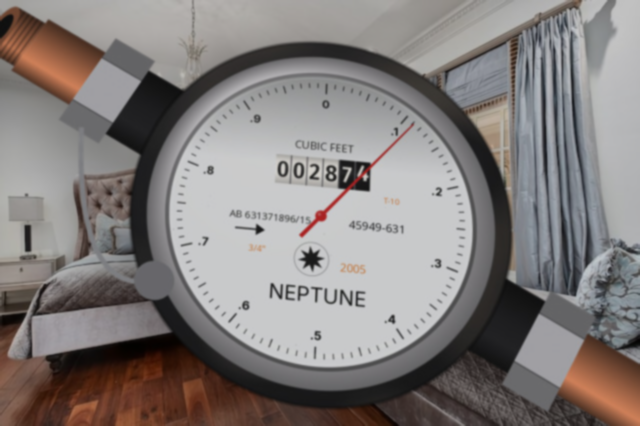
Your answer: 2874.11 ft³
